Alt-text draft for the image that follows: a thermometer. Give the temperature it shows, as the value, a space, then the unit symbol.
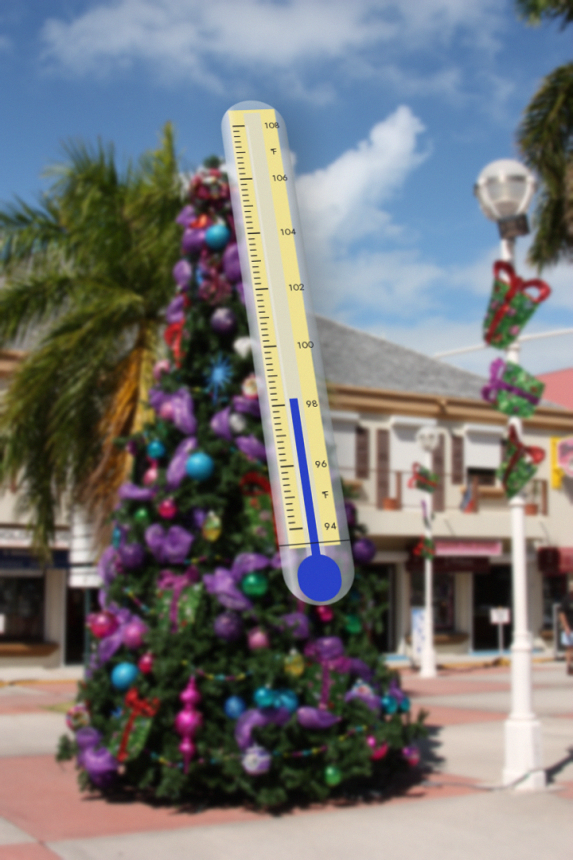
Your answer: 98.2 °F
